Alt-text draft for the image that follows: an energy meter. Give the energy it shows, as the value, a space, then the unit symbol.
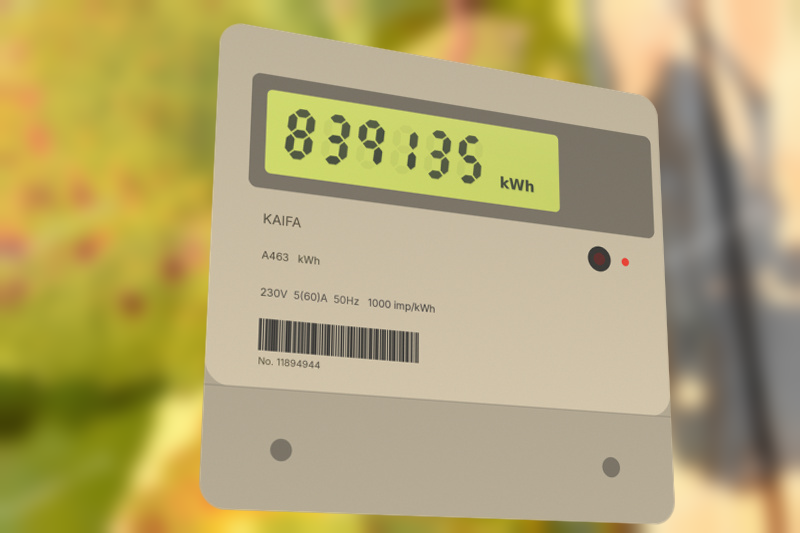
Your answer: 839135 kWh
